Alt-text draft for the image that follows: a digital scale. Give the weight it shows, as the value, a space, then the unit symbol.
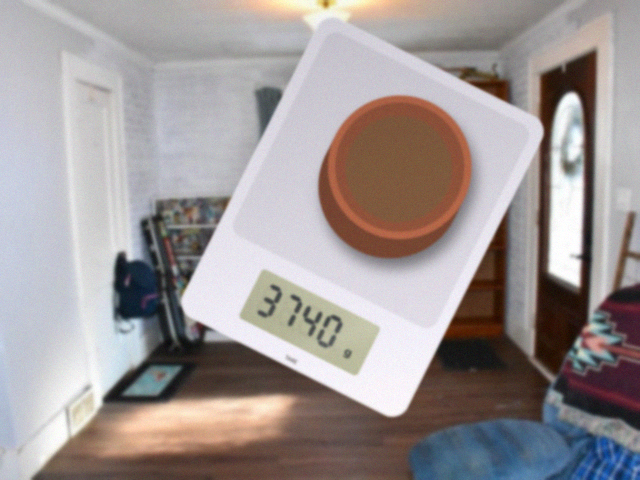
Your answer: 3740 g
